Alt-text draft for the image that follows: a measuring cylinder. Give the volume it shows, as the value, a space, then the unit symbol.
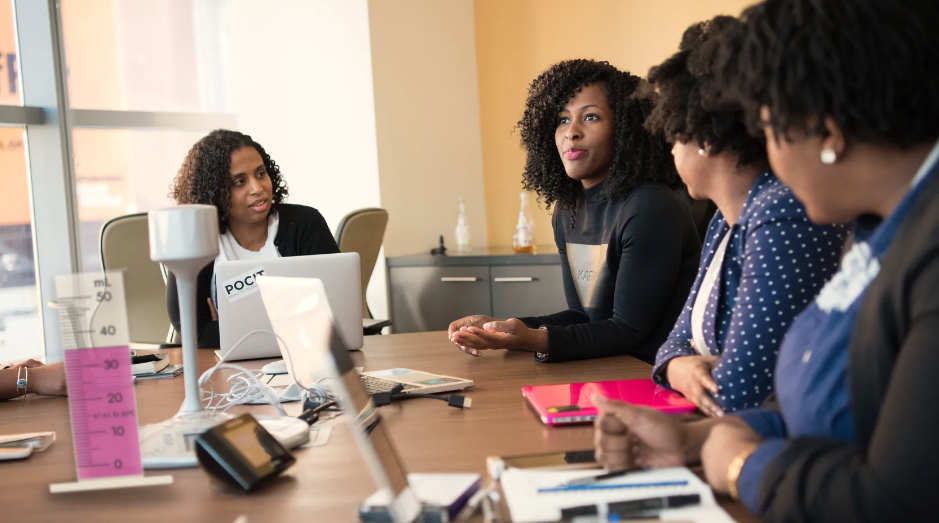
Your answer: 35 mL
